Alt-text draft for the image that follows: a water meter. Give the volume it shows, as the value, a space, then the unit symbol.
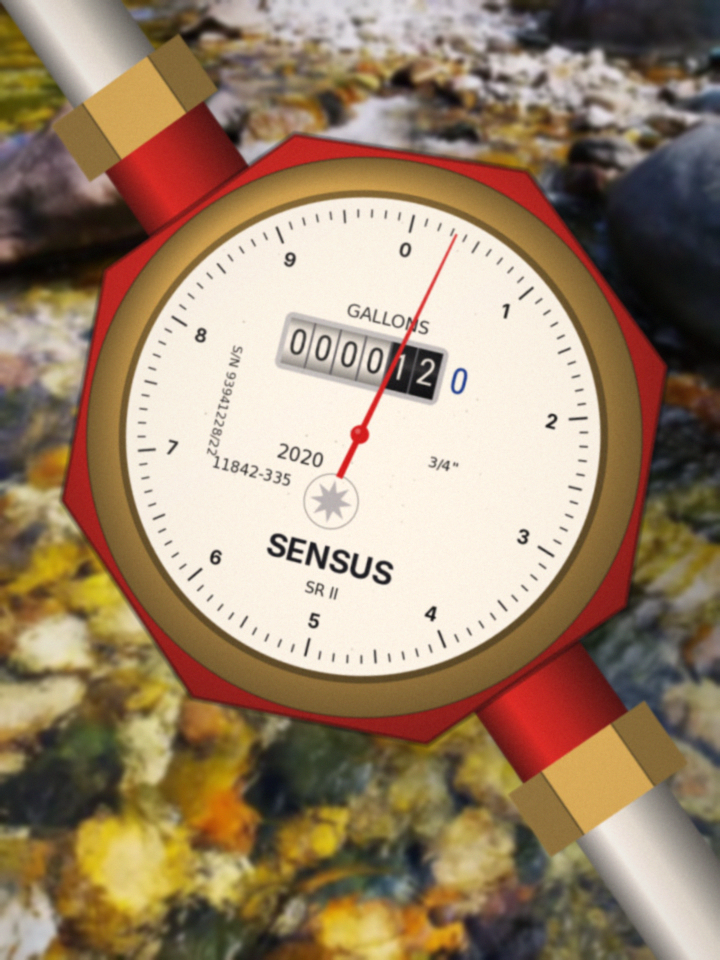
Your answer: 120.3 gal
